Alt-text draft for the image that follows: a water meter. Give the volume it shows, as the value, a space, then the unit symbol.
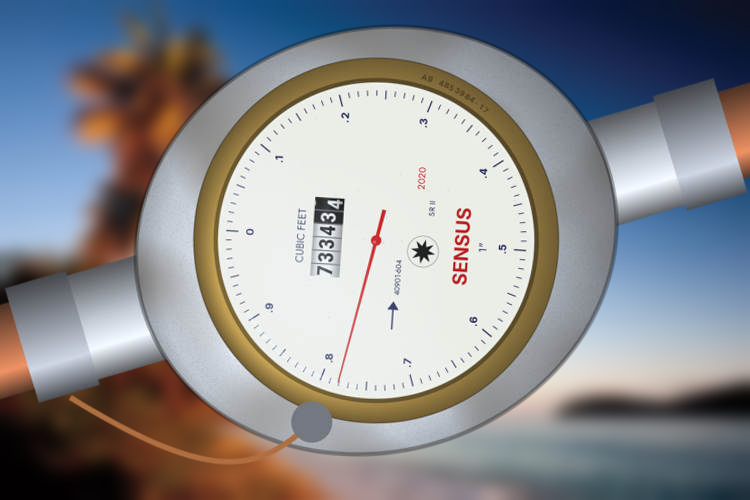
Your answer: 733433.78 ft³
